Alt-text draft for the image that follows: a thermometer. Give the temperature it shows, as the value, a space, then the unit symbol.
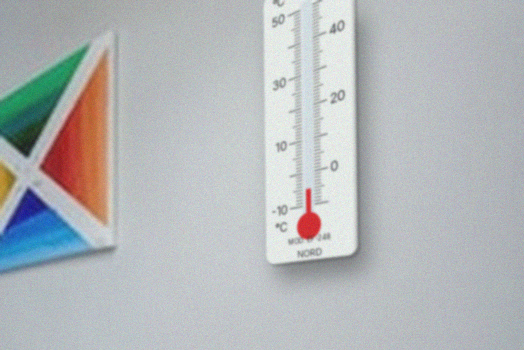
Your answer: -5 °C
